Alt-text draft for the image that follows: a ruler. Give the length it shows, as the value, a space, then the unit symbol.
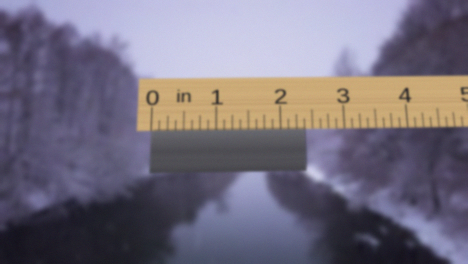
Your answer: 2.375 in
